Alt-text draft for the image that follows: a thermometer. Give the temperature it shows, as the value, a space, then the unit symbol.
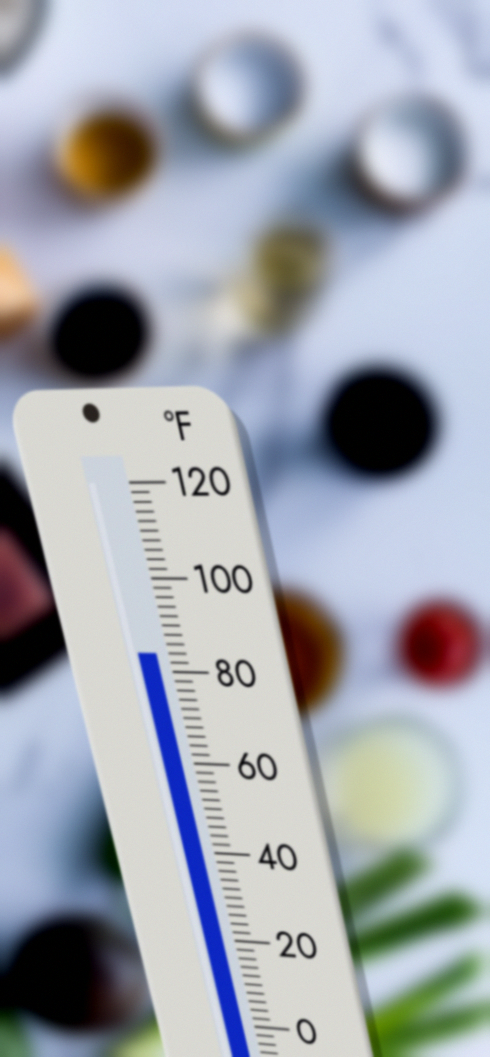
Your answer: 84 °F
